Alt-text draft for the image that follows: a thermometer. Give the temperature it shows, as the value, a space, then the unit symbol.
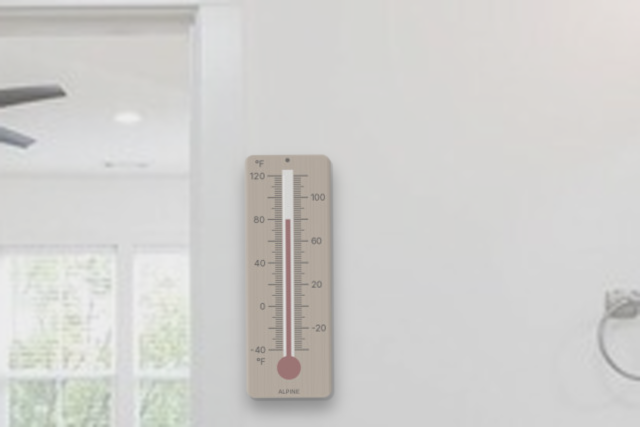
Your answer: 80 °F
